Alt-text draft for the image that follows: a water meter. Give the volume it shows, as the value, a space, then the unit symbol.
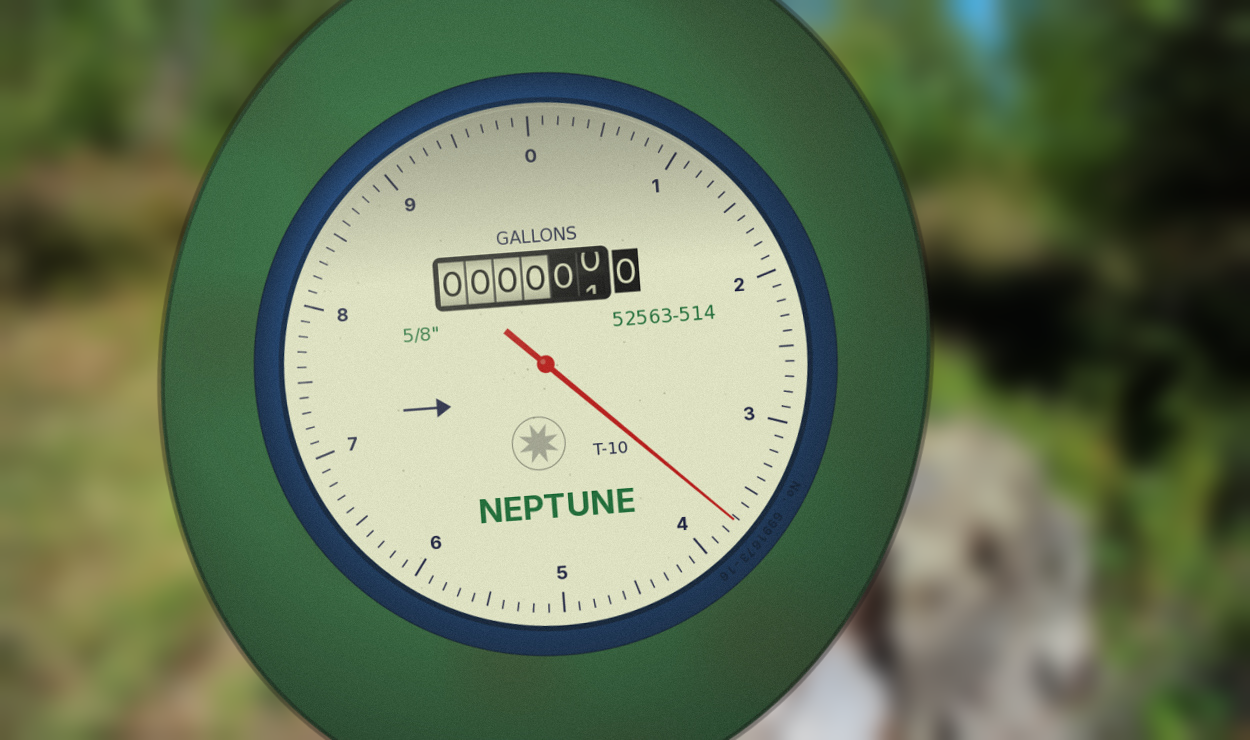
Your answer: 3.7 gal
